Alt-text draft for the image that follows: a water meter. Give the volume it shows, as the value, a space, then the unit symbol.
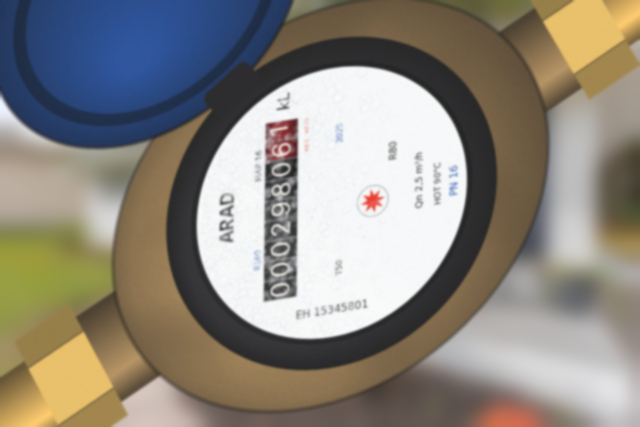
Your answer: 2980.61 kL
